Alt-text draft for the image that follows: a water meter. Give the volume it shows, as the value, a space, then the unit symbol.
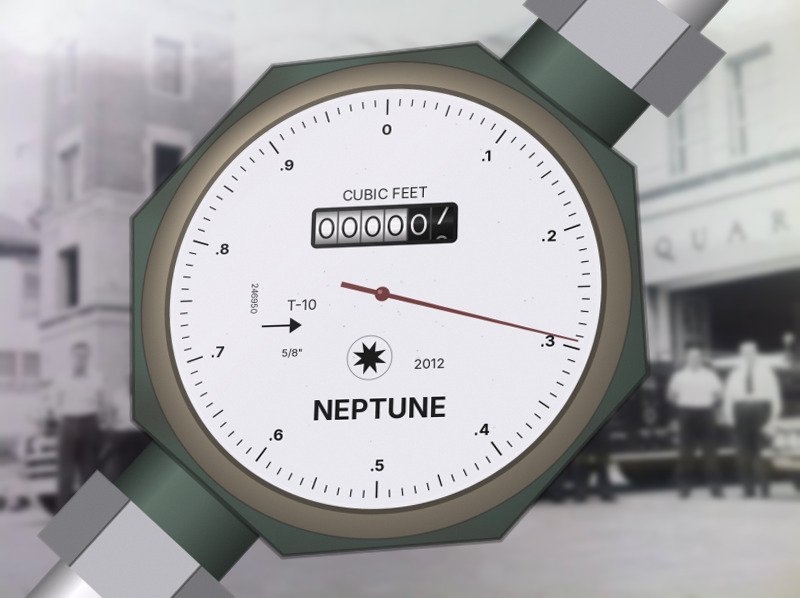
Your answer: 7.29 ft³
